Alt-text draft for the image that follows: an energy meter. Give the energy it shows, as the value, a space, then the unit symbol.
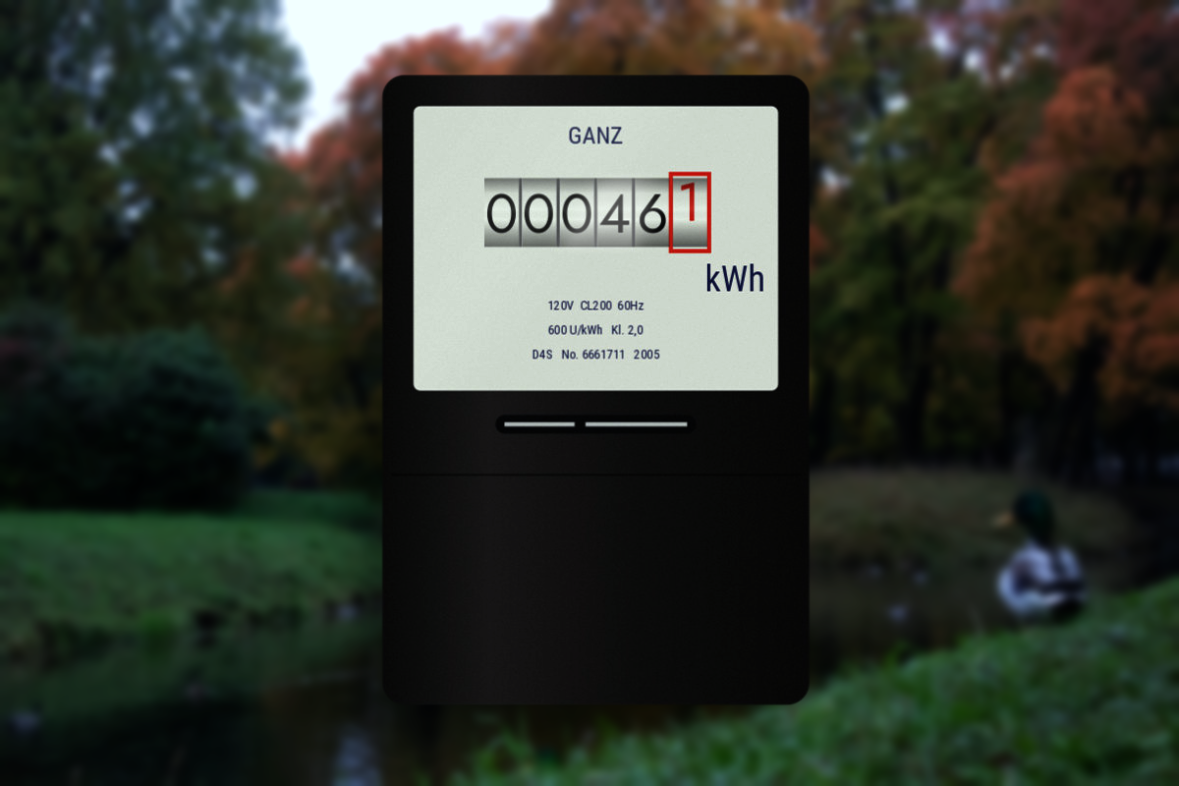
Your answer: 46.1 kWh
